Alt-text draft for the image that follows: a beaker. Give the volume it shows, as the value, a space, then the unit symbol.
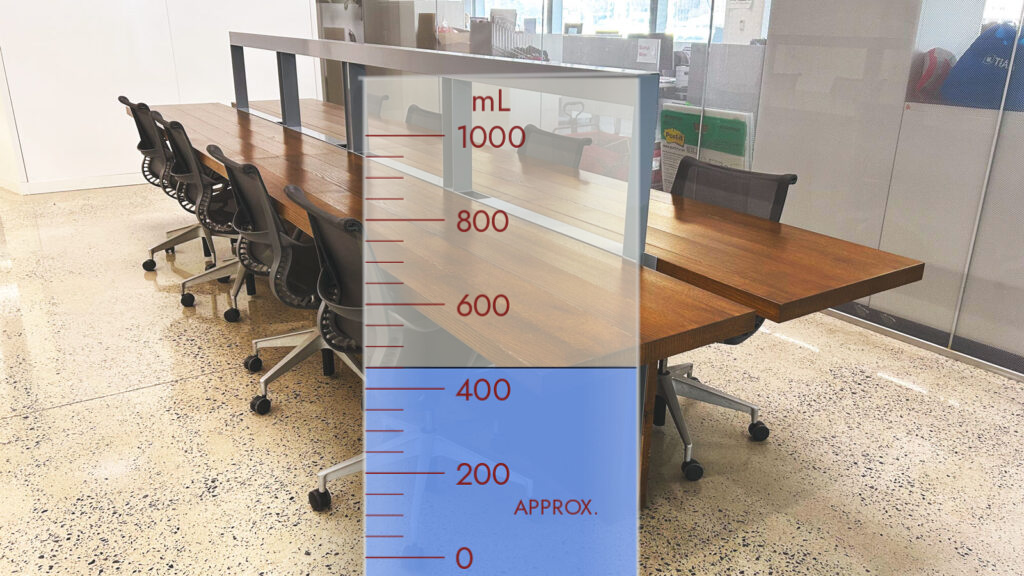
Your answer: 450 mL
